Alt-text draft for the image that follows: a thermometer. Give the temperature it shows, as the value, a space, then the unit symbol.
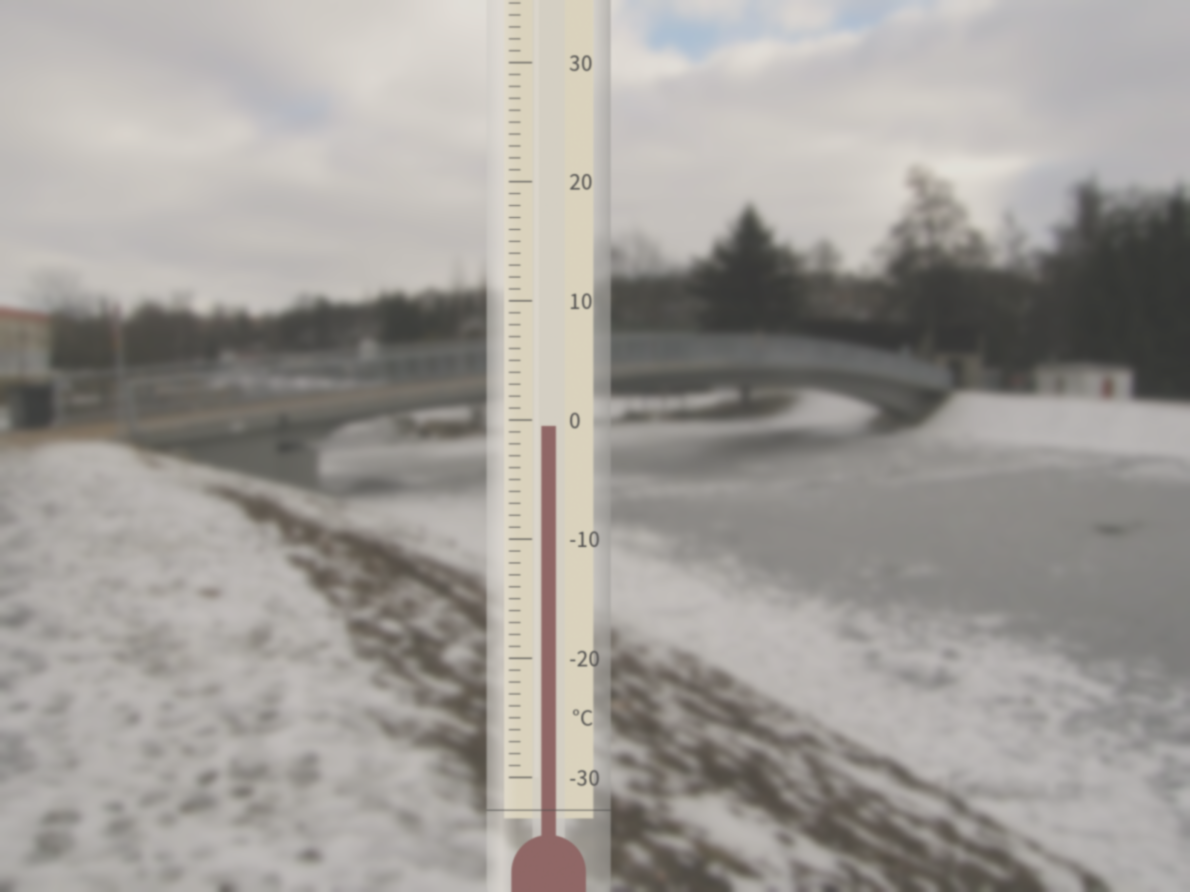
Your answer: -0.5 °C
